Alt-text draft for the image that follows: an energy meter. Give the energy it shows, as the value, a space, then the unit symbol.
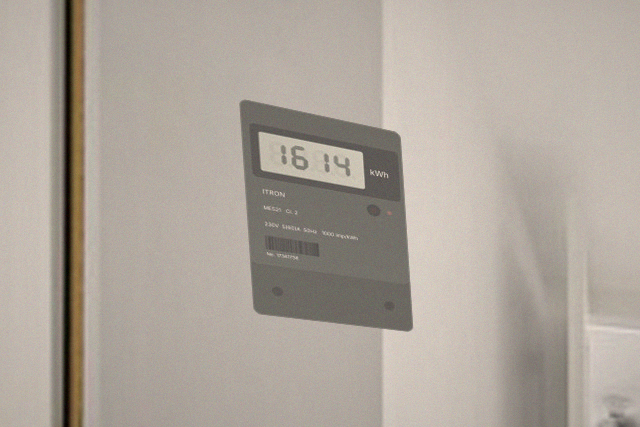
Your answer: 1614 kWh
